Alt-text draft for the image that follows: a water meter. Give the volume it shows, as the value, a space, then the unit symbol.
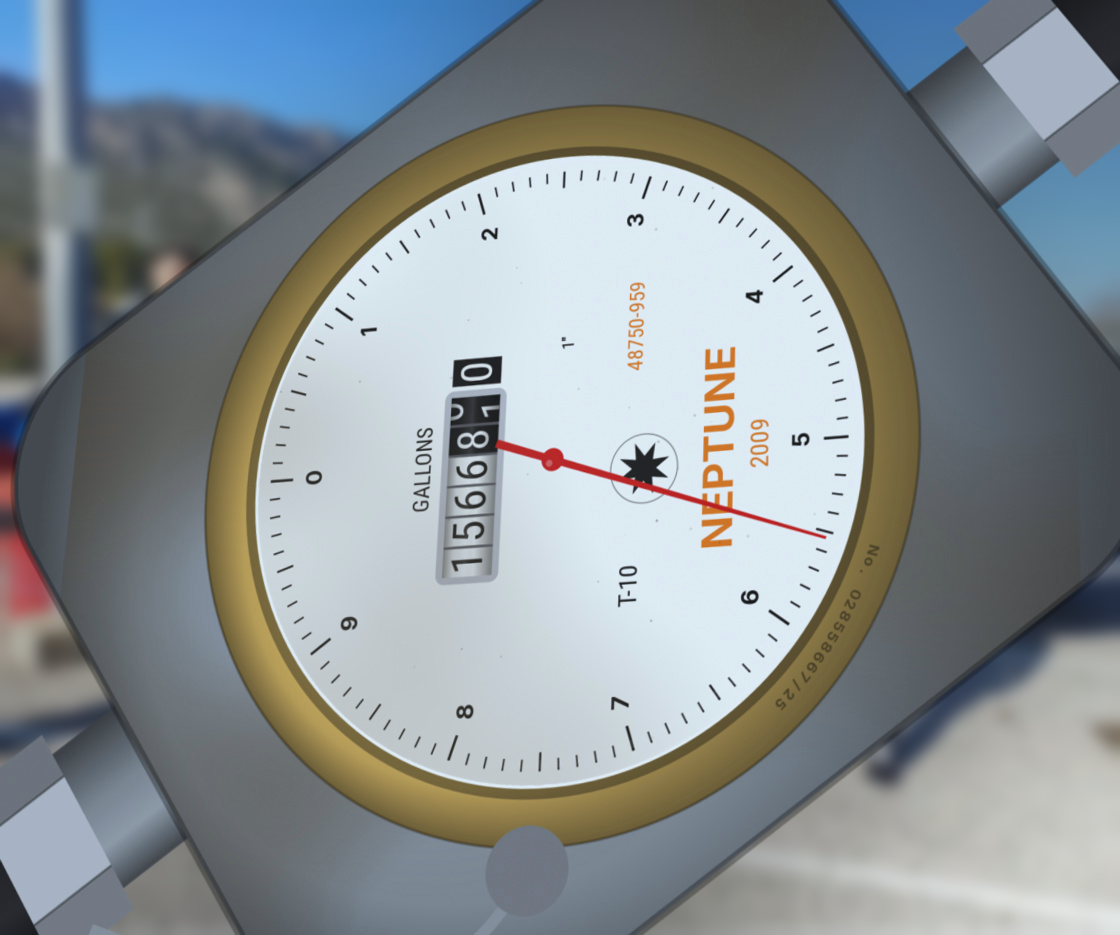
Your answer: 1566805.5 gal
